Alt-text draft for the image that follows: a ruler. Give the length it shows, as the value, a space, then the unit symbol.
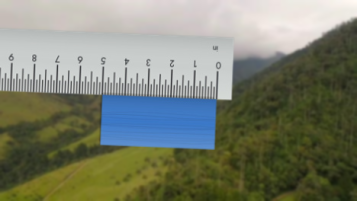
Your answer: 5 in
